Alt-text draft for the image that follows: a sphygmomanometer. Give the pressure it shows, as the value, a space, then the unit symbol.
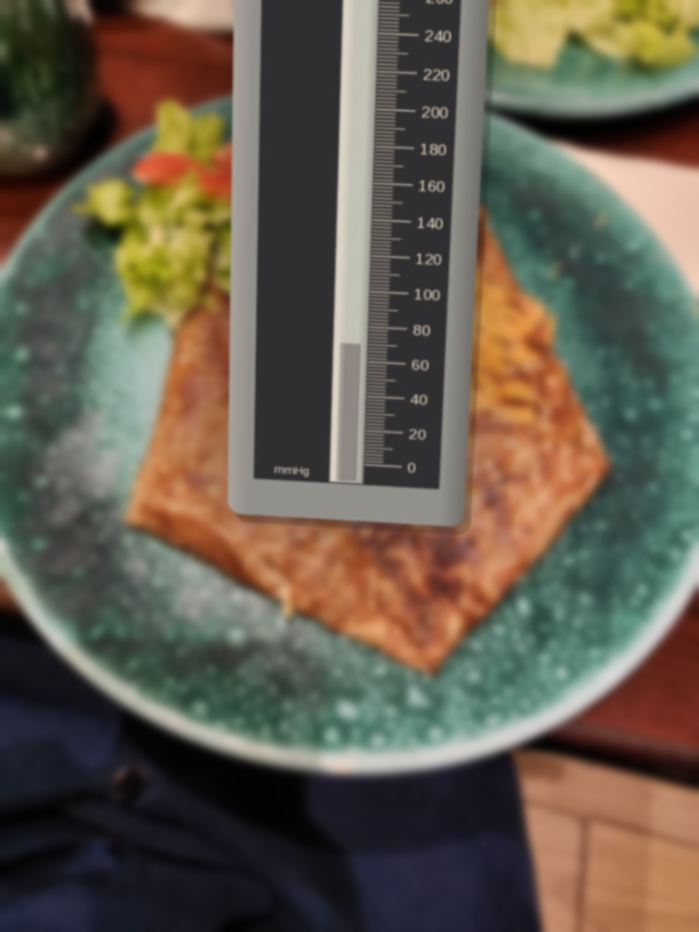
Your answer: 70 mmHg
